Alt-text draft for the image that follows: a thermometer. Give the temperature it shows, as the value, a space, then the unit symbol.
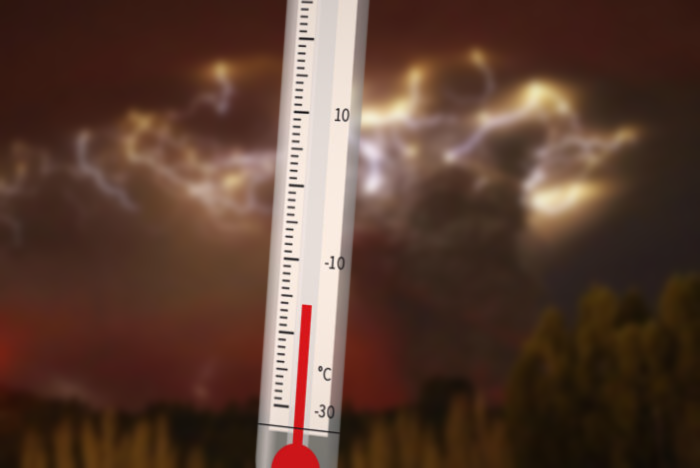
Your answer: -16 °C
